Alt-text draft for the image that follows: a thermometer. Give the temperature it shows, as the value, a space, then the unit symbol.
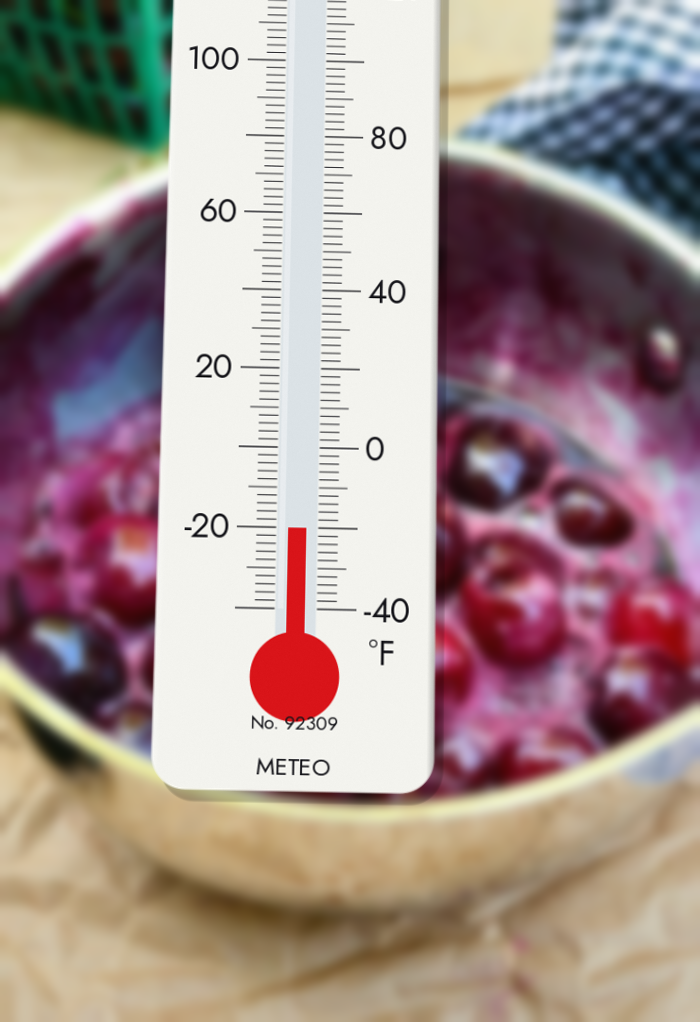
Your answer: -20 °F
